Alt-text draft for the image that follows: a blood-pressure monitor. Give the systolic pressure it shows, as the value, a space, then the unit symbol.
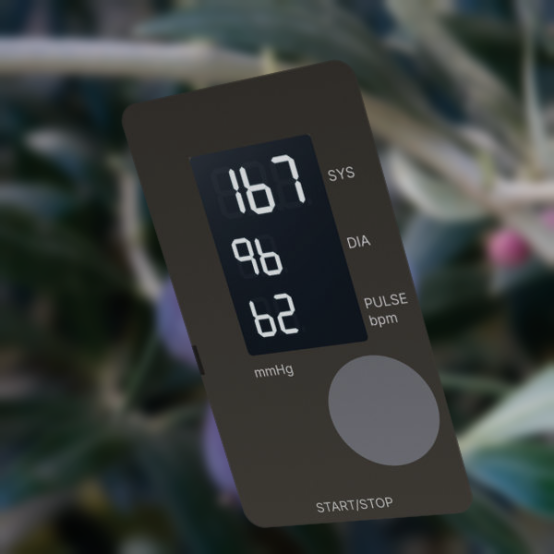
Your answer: 167 mmHg
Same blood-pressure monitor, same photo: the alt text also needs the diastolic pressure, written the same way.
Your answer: 96 mmHg
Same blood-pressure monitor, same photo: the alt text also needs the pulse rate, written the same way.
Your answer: 62 bpm
